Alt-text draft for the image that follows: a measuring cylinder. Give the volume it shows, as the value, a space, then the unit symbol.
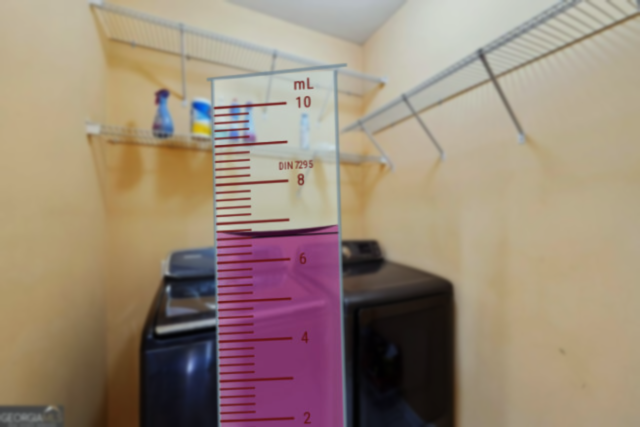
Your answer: 6.6 mL
